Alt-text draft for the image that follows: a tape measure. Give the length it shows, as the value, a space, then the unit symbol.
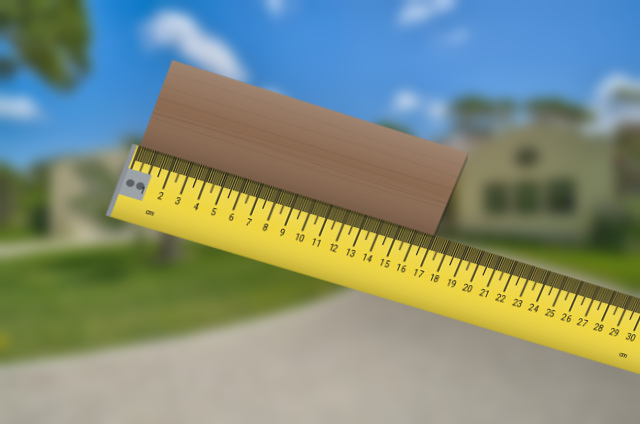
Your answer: 17 cm
